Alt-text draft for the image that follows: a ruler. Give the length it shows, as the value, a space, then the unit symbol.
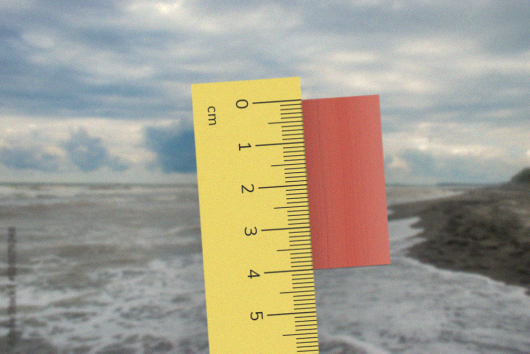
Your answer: 4 cm
